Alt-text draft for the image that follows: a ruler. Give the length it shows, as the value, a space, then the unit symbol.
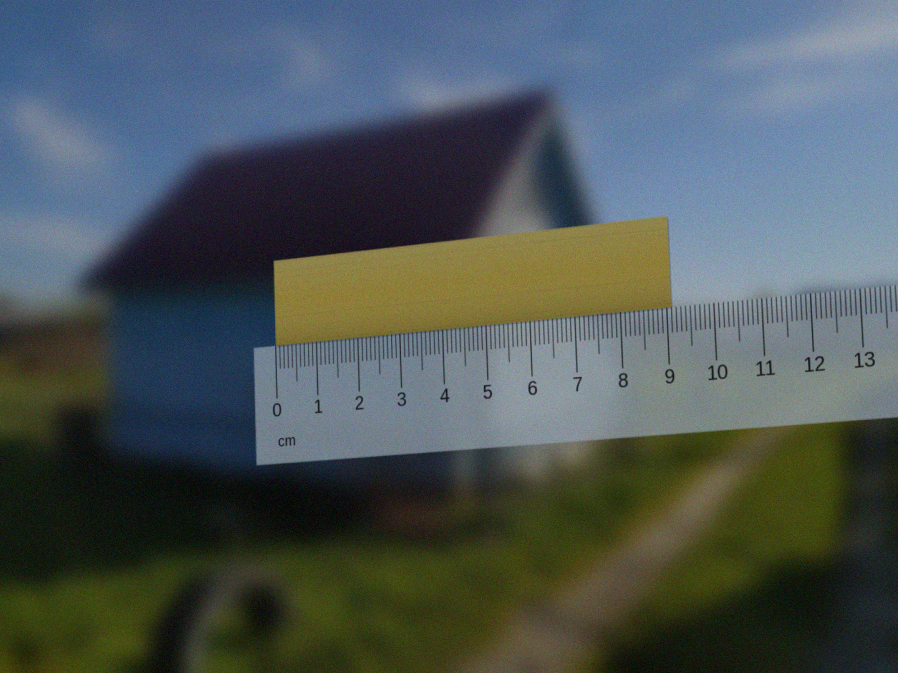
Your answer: 9.1 cm
